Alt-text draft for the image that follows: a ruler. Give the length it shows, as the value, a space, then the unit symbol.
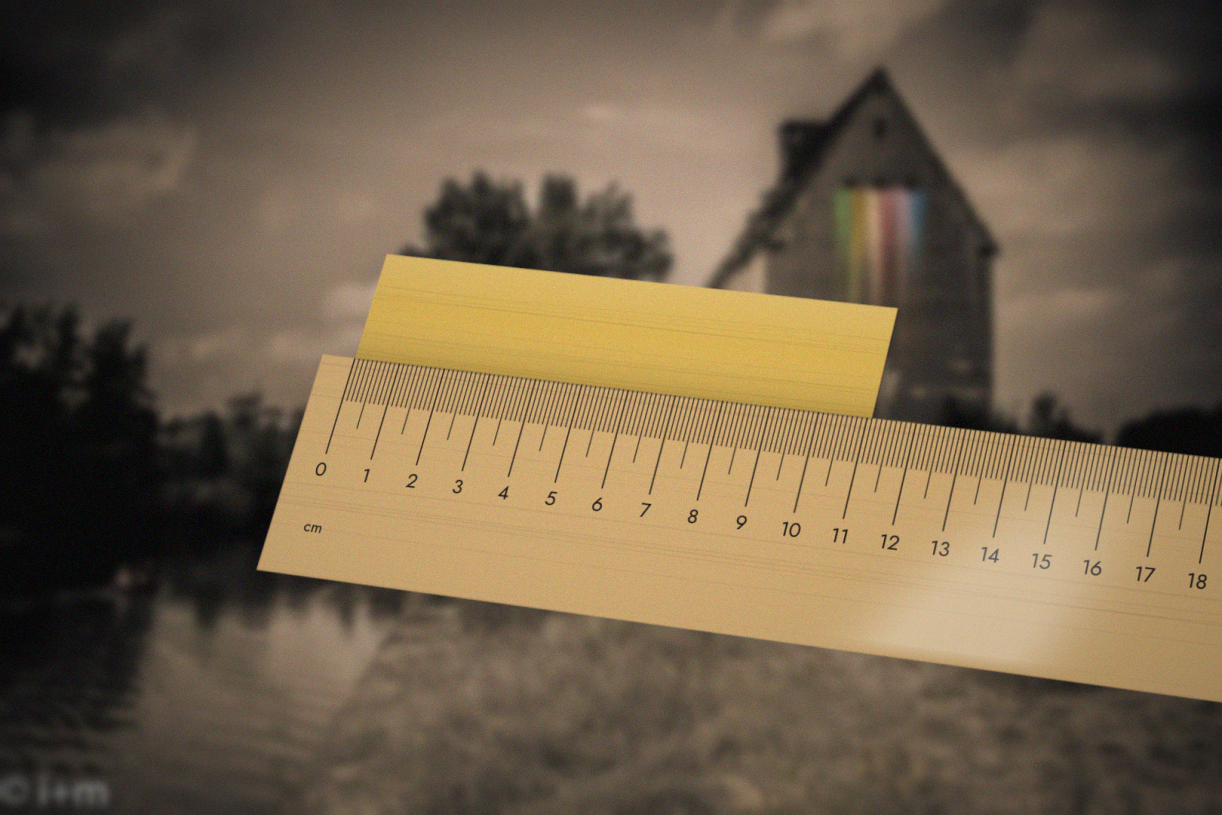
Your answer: 11.1 cm
